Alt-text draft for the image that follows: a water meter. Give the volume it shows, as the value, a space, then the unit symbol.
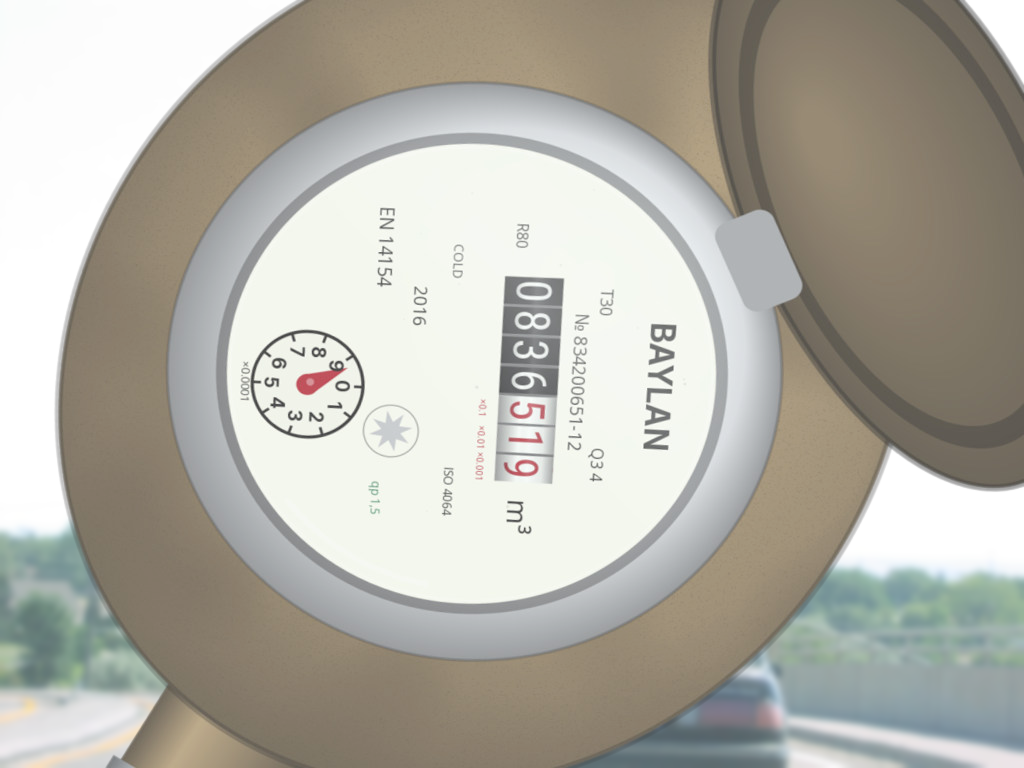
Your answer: 836.5189 m³
